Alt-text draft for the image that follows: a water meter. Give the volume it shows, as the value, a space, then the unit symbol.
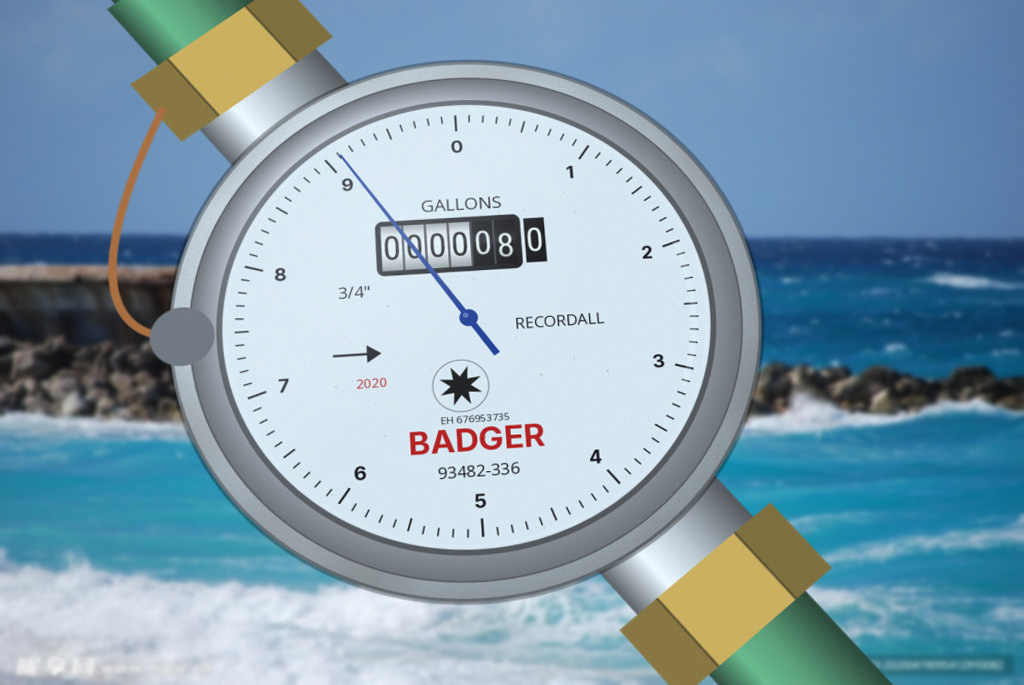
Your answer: 79.1 gal
